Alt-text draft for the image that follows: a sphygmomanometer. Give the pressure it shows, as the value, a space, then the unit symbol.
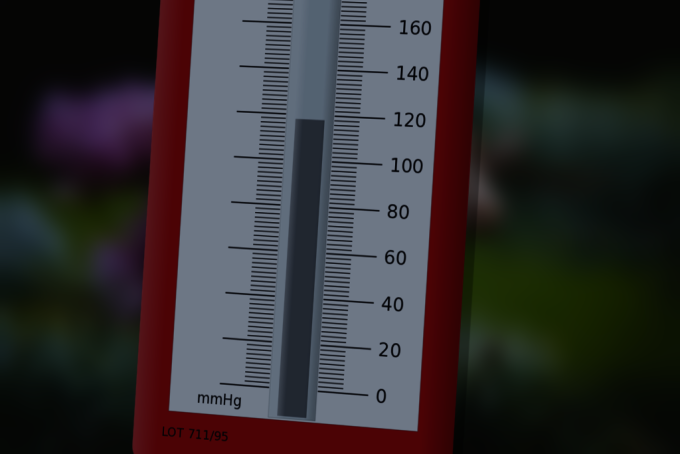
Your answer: 118 mmHg
